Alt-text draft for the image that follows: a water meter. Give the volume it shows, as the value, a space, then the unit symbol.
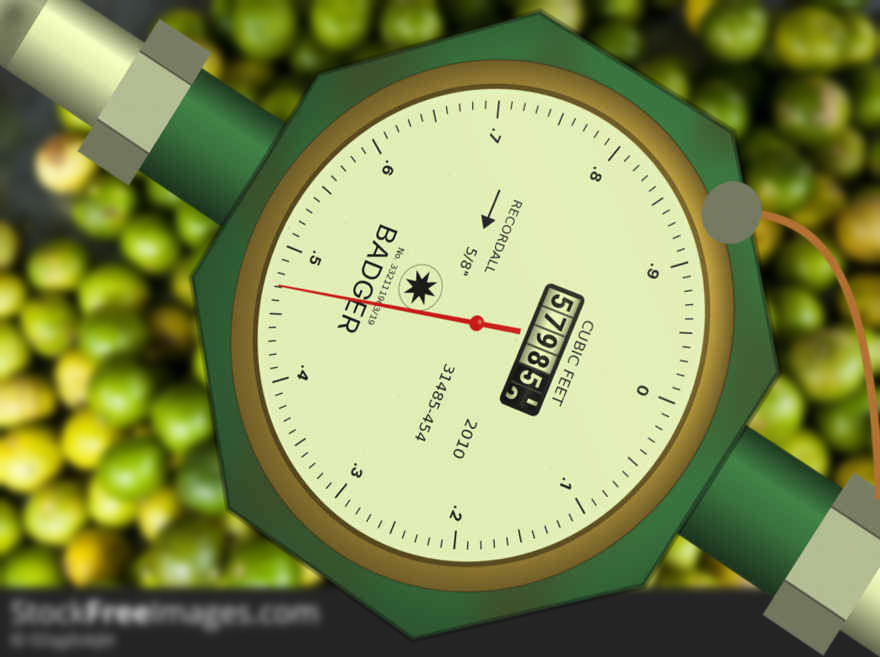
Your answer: 579851.47 ft³
